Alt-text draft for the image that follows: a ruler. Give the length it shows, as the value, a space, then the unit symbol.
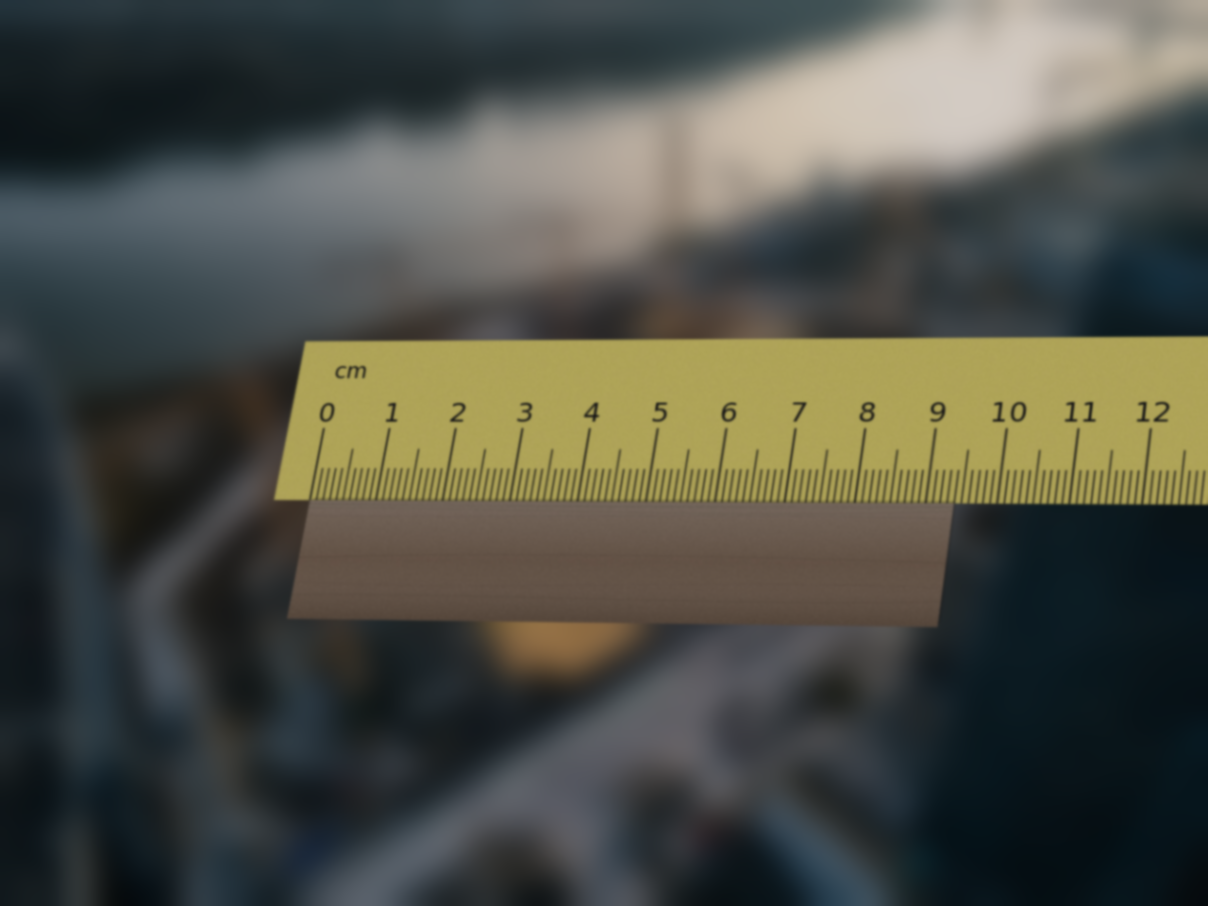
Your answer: 9.4 cm
